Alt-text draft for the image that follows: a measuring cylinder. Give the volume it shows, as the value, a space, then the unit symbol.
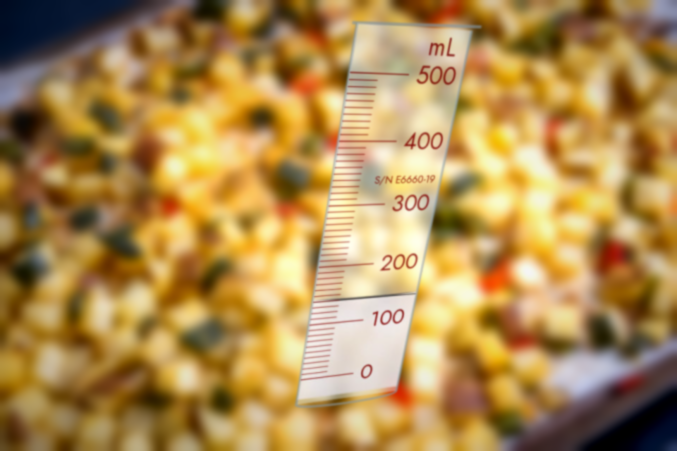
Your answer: 140 mL
